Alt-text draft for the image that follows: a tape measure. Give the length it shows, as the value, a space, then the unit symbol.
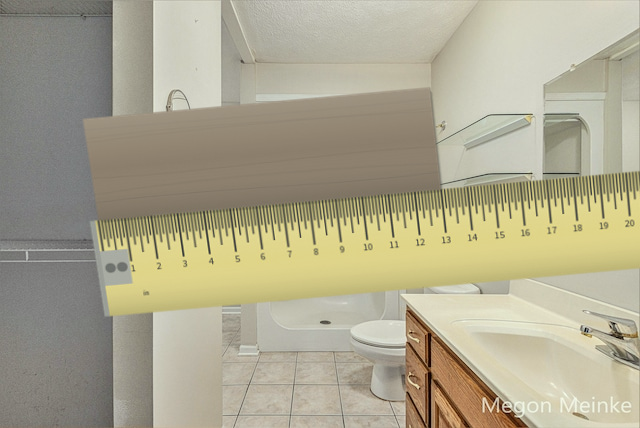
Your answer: 13 in
